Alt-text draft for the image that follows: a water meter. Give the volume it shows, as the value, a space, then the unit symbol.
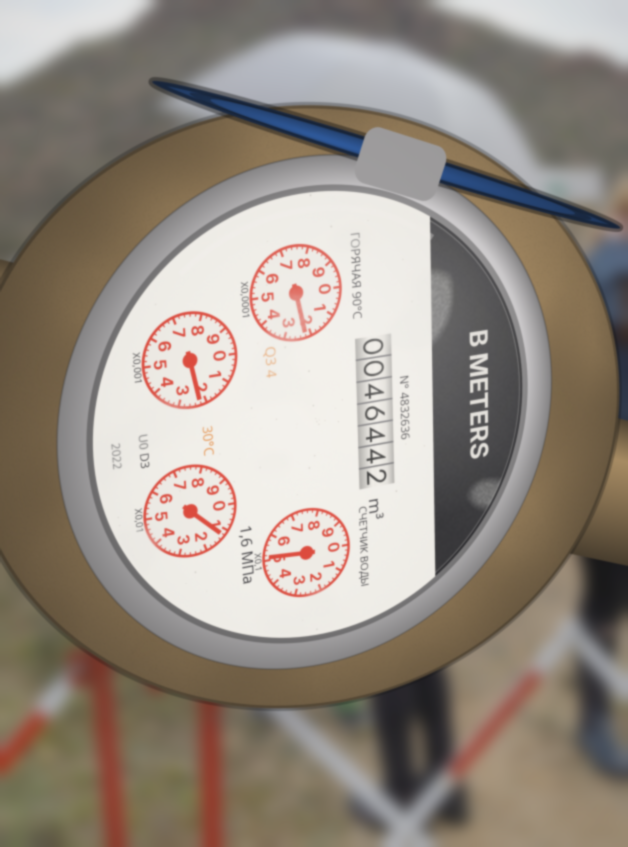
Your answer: 46442.5122 m³
